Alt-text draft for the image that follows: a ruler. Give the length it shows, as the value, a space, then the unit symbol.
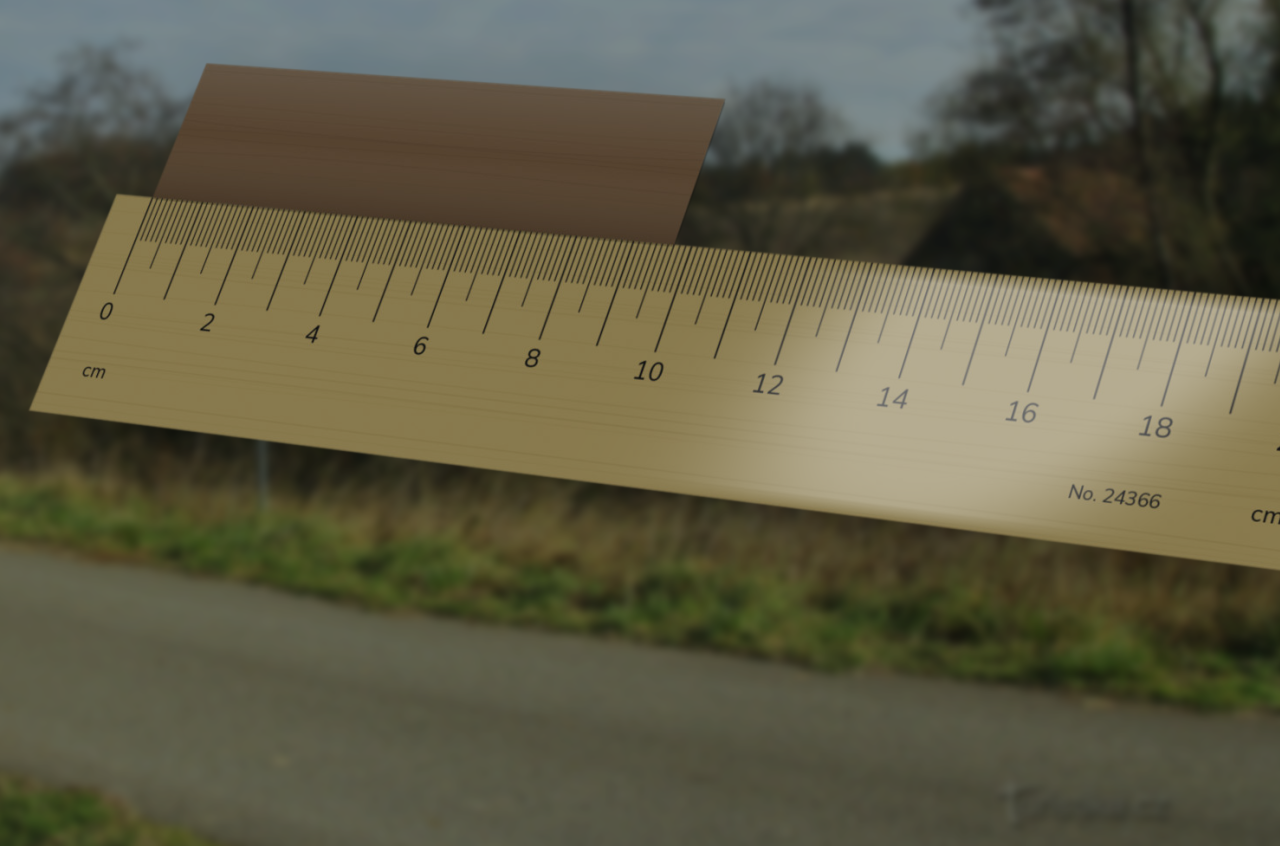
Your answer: 9.7 cm
